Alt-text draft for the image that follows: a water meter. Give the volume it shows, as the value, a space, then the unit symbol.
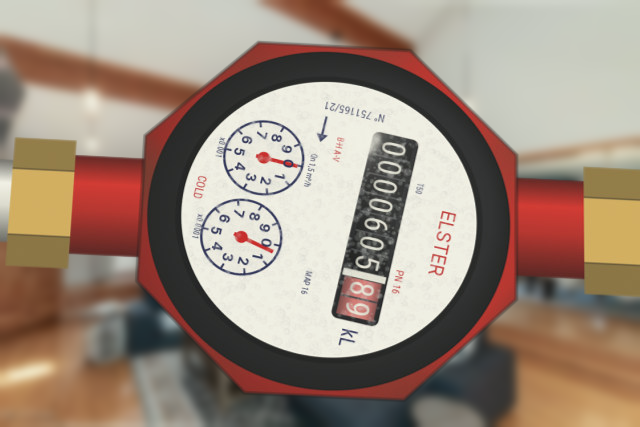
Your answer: 605.8900 kL
